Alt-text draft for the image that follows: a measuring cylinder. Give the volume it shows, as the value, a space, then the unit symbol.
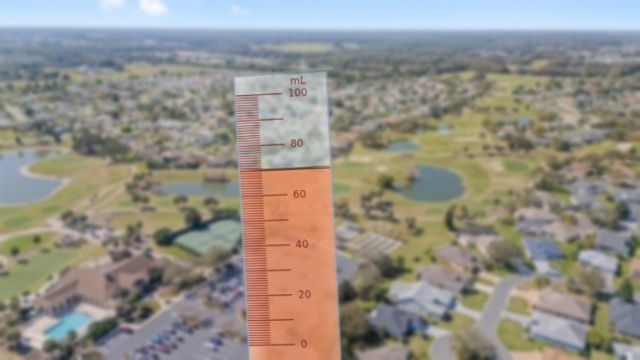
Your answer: 70 mL
